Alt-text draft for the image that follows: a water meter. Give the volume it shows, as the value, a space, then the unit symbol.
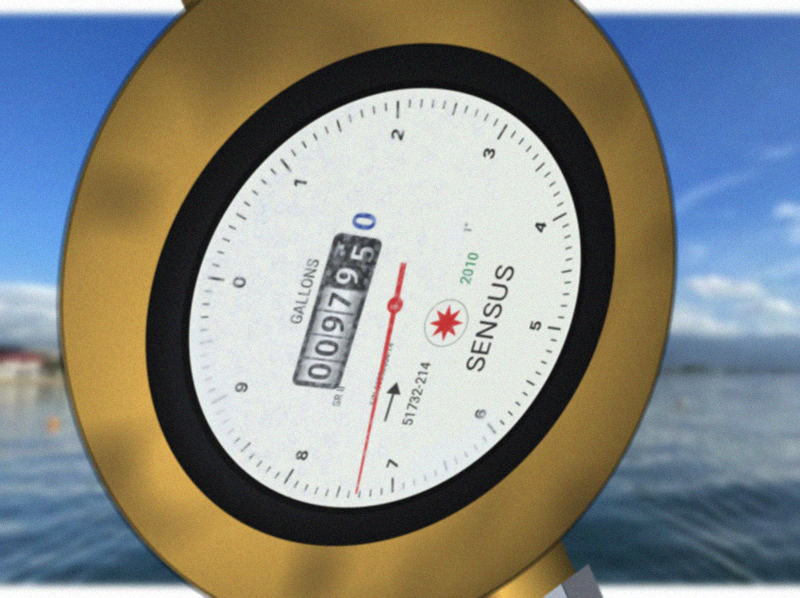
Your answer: 97947.3 gal
